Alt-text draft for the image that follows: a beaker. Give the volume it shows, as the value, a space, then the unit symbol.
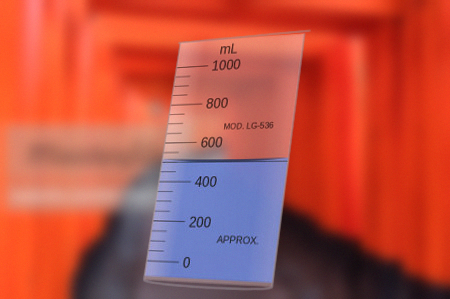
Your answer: 500 mL
